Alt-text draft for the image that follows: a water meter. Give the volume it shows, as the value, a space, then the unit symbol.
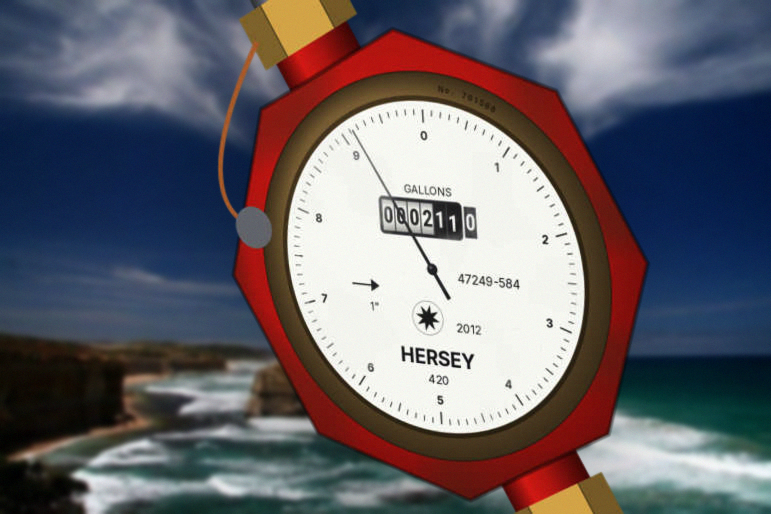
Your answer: 2109.1 gal
